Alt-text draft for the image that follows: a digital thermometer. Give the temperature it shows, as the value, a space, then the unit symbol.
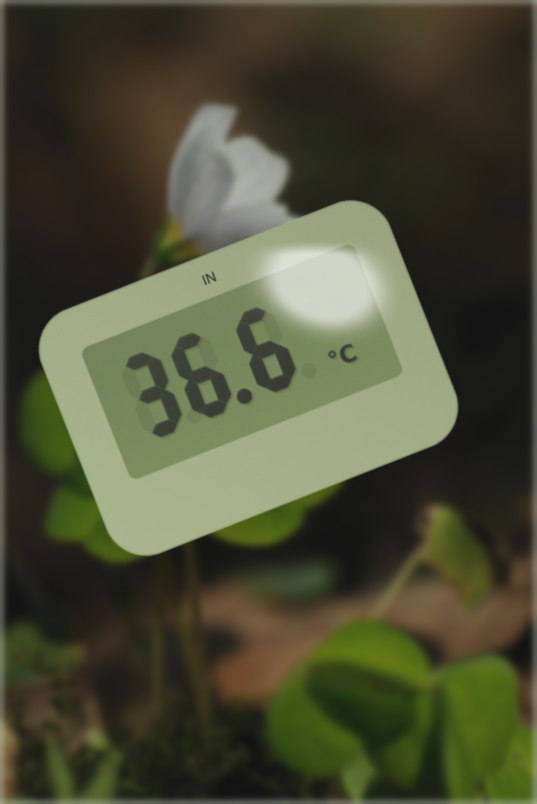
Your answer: 36.6 °C
